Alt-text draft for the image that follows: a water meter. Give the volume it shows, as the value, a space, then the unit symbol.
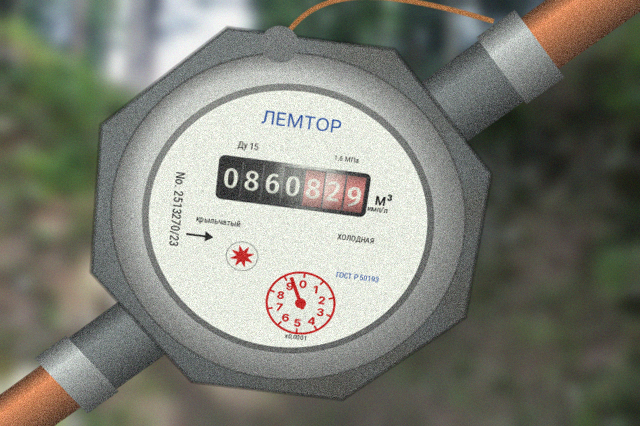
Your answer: 860.8289 m³
